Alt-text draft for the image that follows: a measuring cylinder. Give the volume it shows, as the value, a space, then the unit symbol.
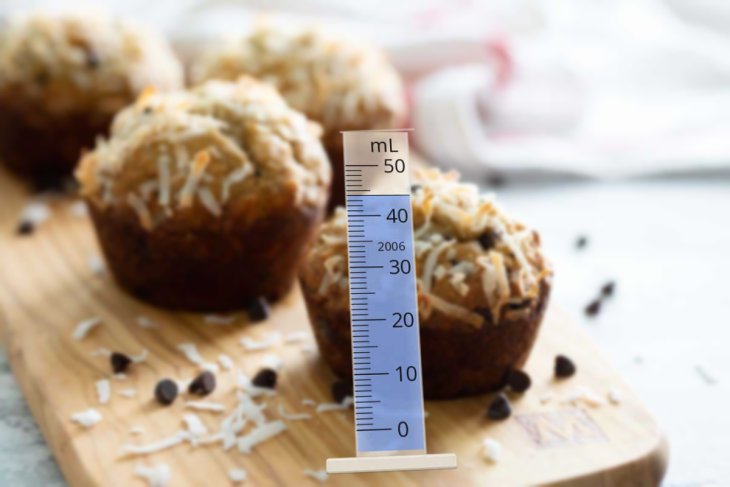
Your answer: 44 mL
